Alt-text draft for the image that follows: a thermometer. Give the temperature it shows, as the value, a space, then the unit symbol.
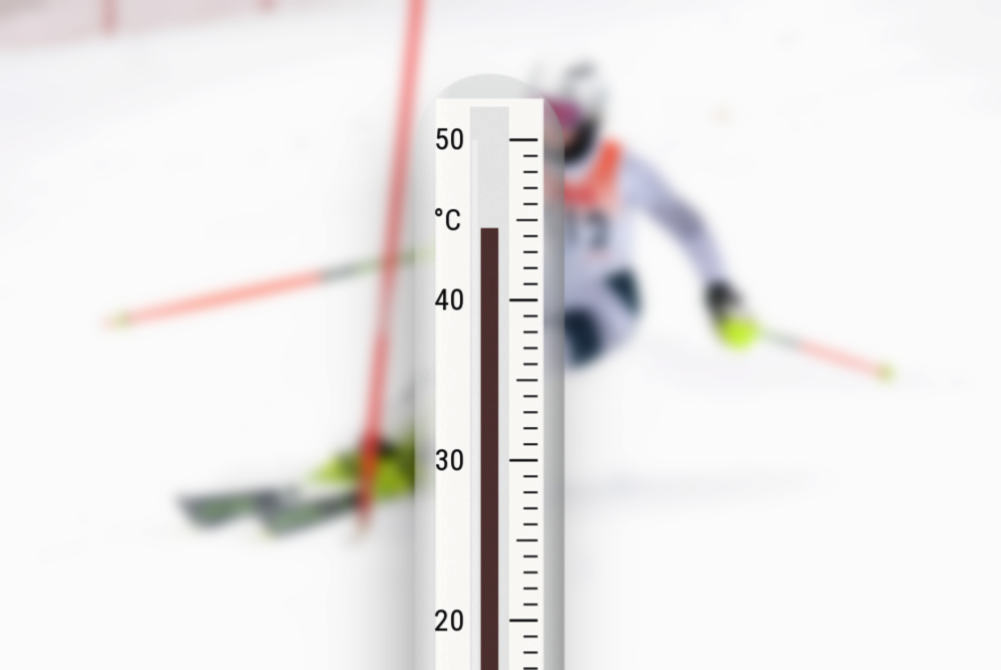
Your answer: 44.5 °C
